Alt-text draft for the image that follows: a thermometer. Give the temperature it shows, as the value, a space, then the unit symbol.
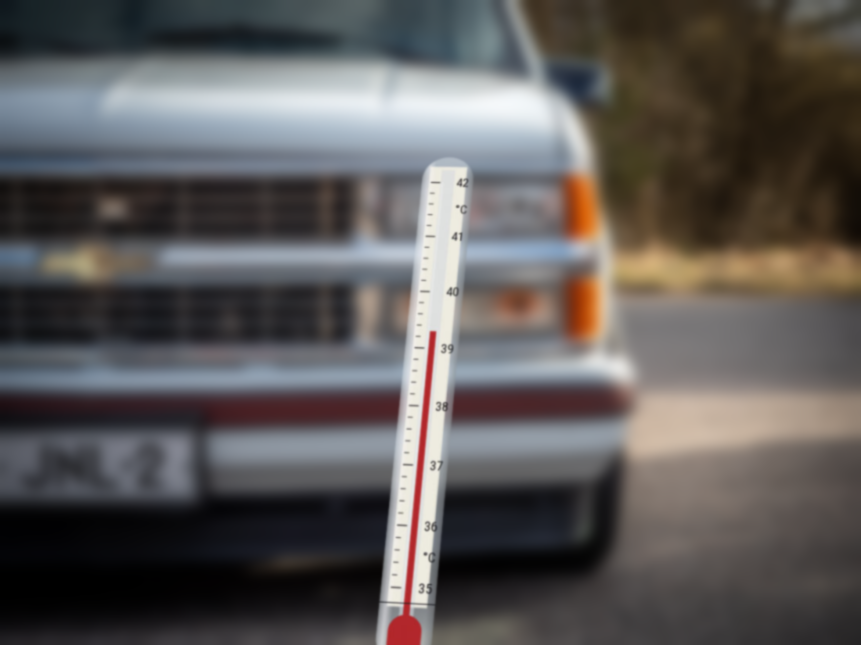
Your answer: 39.3 °C
